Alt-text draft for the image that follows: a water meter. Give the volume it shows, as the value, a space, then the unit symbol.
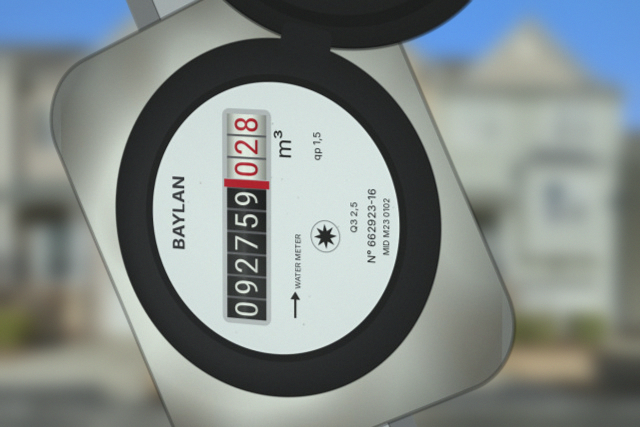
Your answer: 92759.028 m³
